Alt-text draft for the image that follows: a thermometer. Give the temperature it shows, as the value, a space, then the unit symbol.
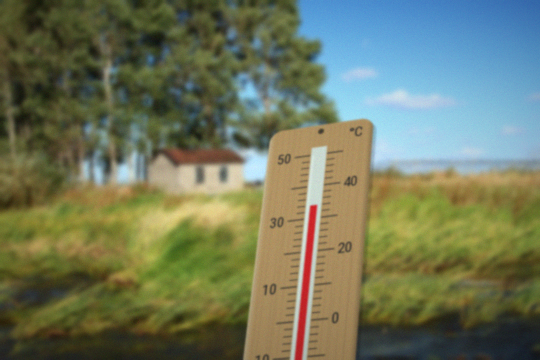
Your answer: 34 °C
